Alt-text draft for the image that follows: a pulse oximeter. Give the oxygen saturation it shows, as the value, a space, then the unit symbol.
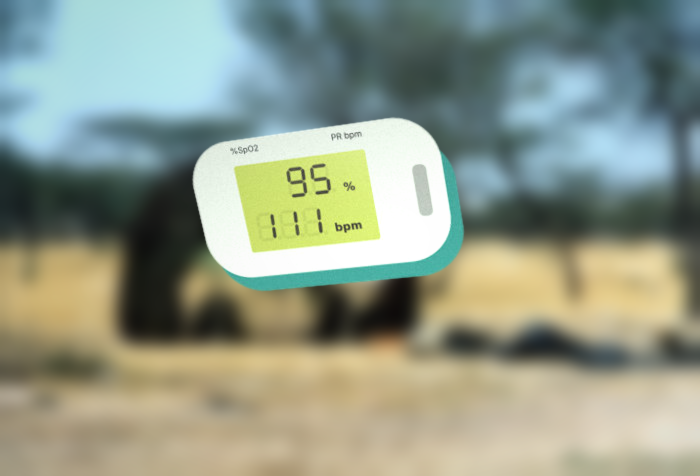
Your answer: 95 %
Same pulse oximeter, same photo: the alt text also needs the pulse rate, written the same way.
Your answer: 111 bpm
